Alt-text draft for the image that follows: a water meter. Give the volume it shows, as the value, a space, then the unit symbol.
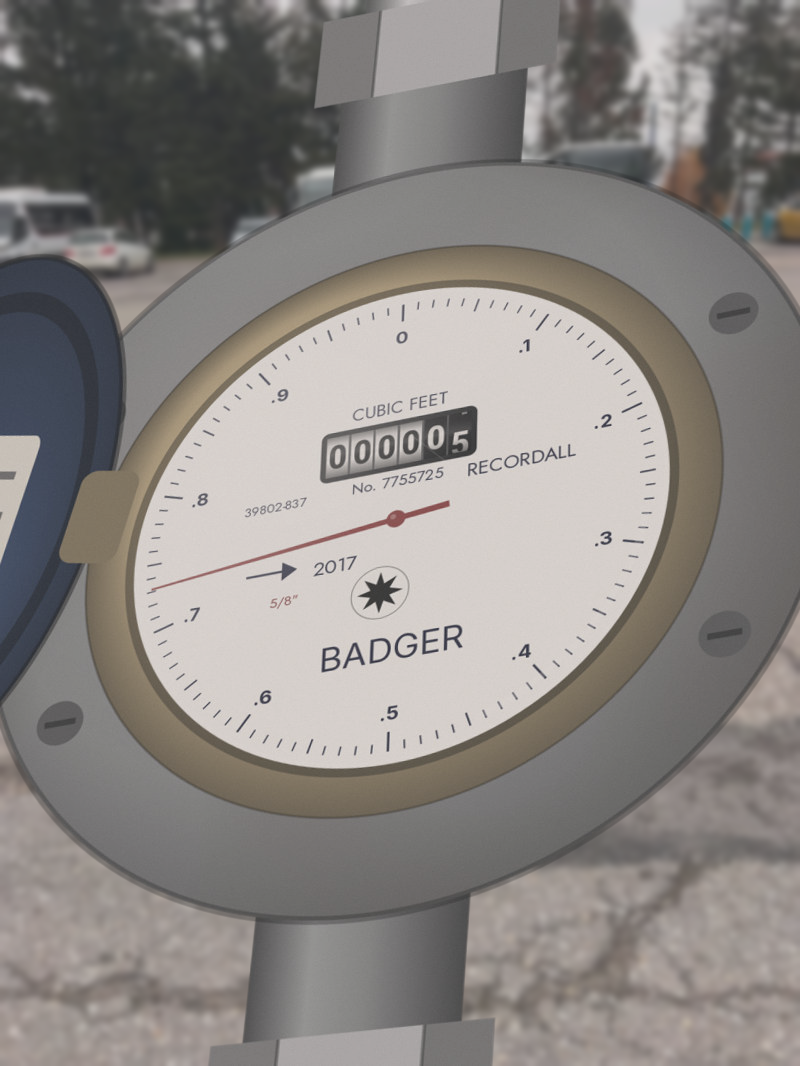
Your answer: 4.73 ft³
